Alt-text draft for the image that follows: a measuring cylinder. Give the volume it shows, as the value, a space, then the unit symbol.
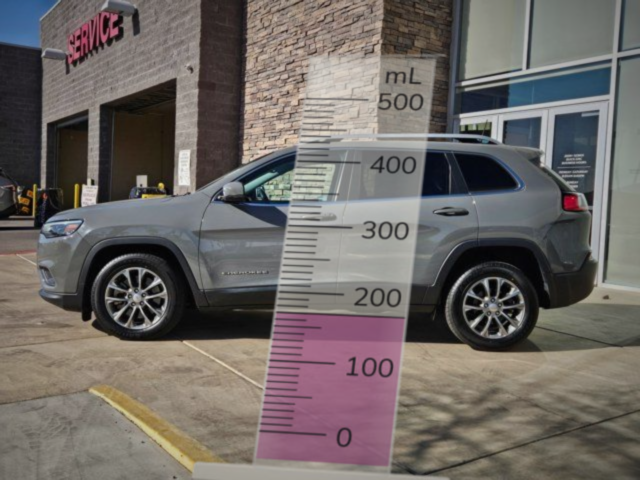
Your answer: 170 mL
